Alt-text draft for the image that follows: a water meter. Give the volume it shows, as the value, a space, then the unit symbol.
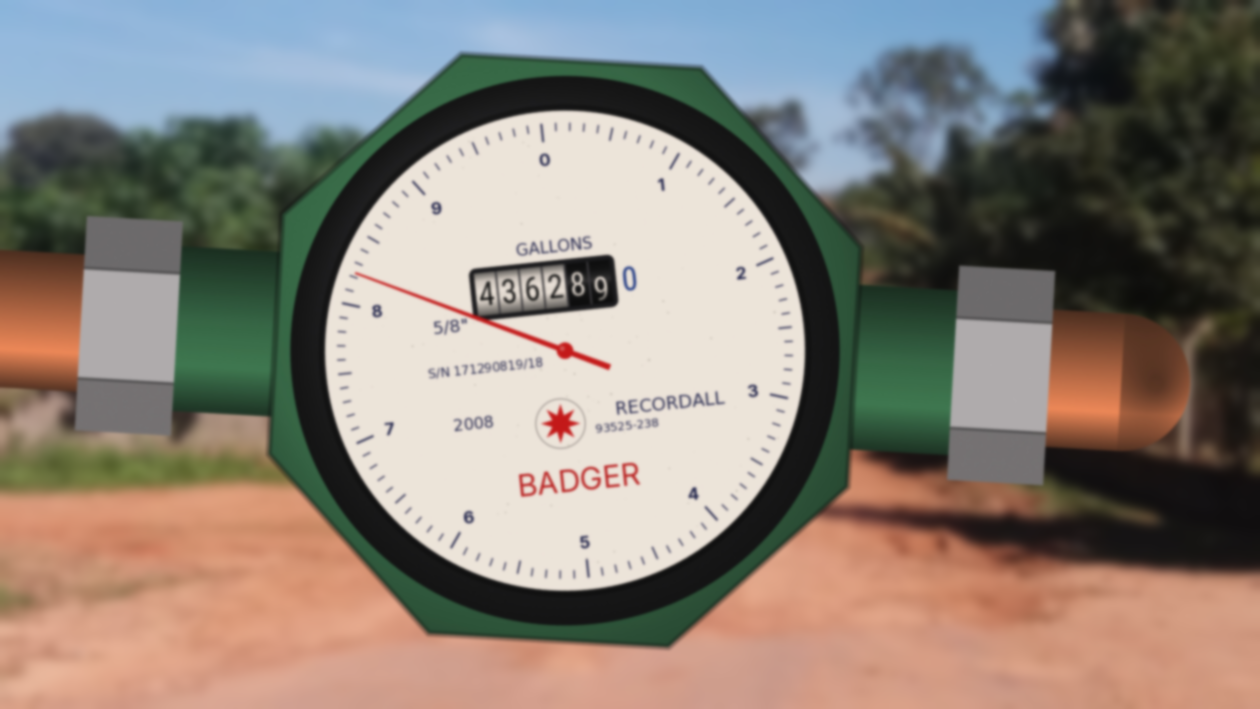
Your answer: 4362888.2 gal
